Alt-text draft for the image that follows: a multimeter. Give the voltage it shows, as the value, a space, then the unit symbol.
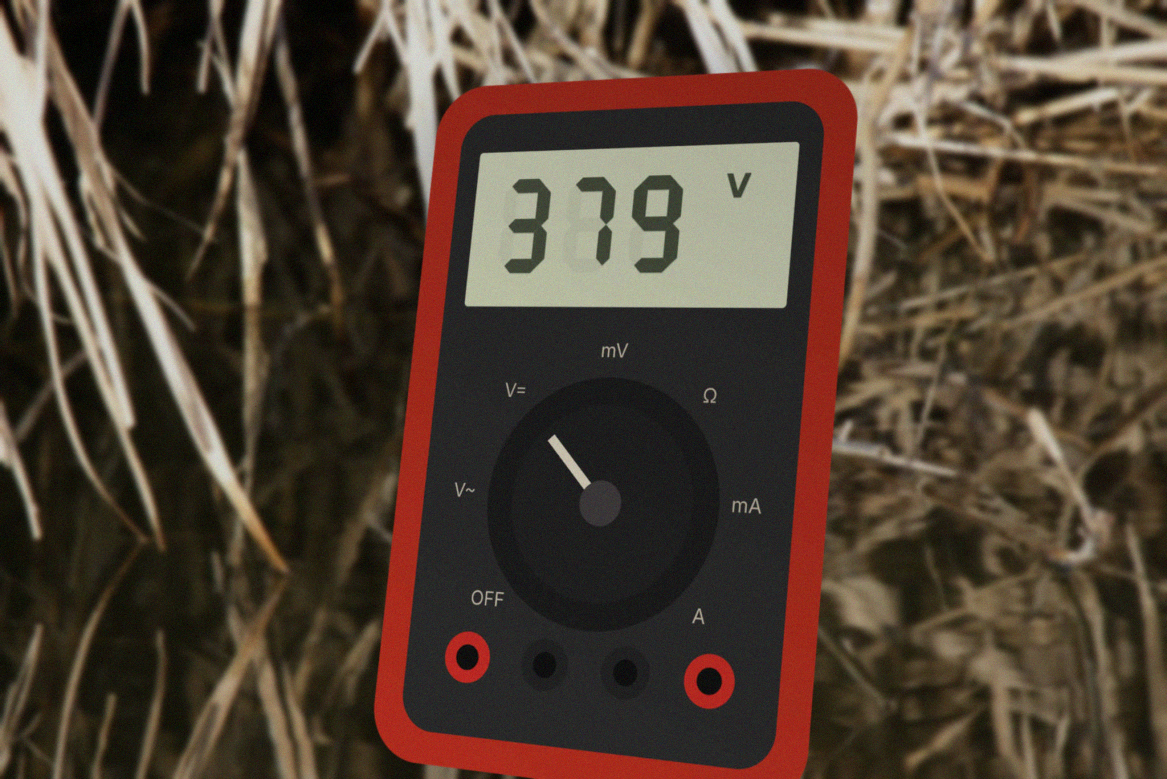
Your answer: 379 V
